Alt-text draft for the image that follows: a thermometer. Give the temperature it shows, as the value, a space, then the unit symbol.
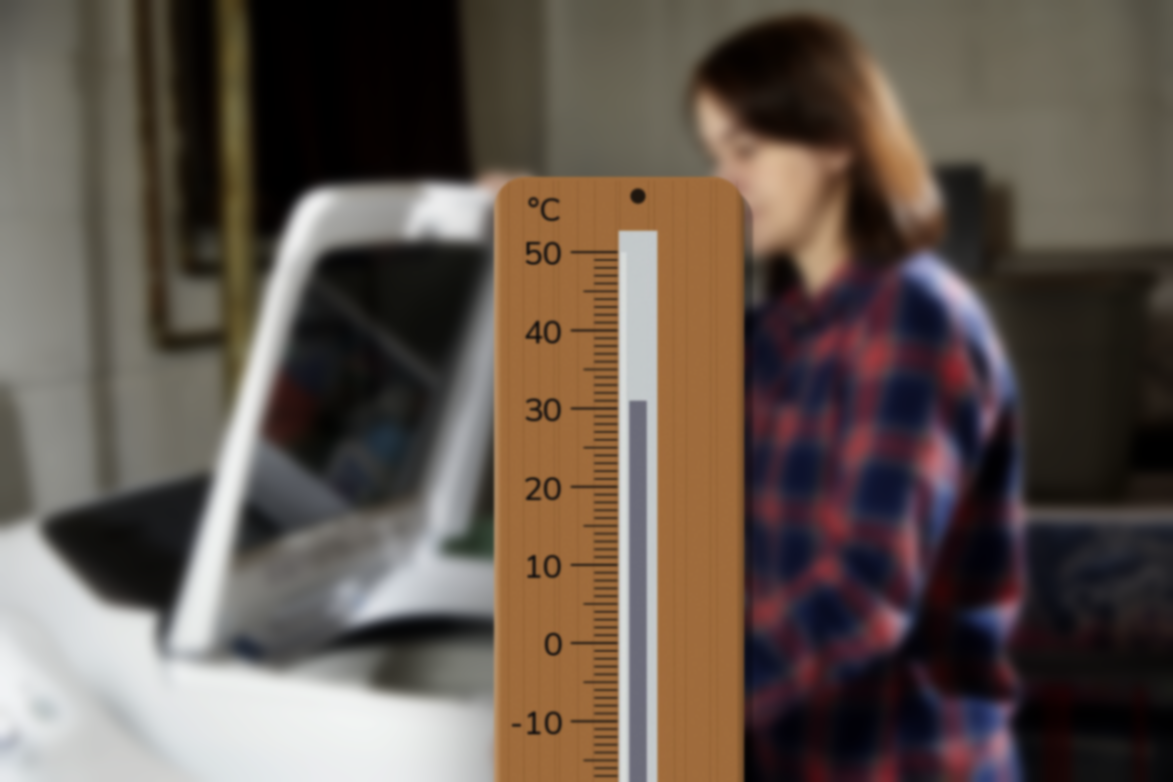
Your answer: 31 °C
